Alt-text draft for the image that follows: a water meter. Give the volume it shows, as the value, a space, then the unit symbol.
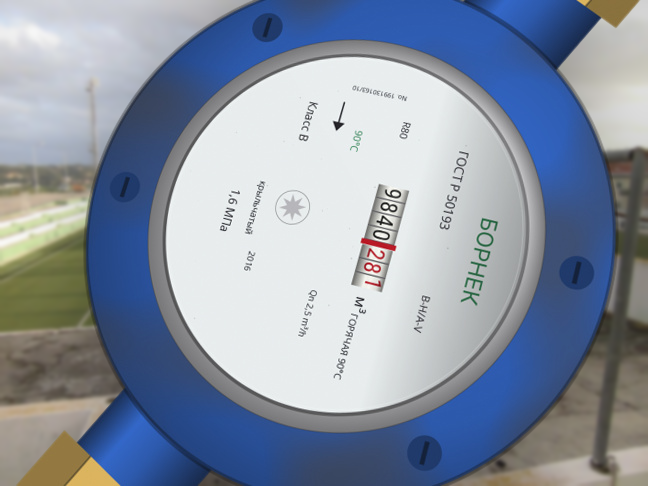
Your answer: 9840.281 m³
